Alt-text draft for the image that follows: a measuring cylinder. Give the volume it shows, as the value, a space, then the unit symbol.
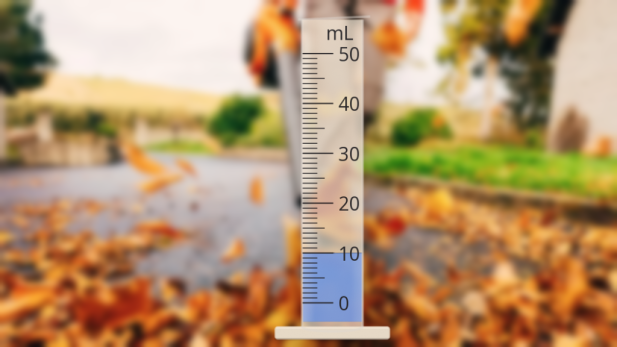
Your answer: 10 mL
